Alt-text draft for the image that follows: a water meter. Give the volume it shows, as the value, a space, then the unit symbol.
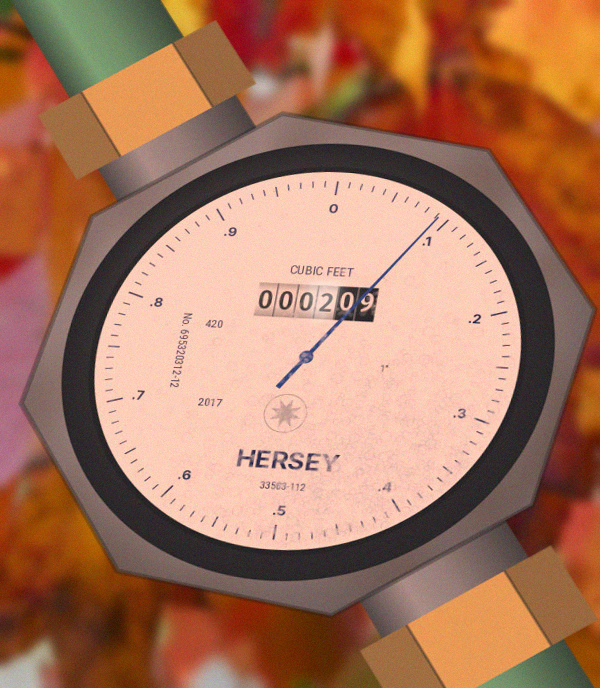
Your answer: 209.09 ft³
